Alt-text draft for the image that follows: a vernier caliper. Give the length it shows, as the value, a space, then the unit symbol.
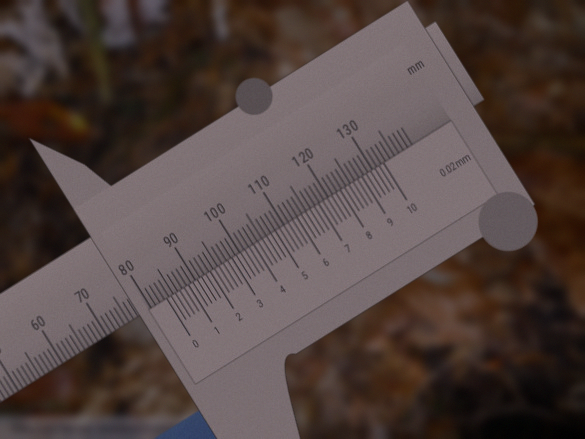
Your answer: 83.5 mm
